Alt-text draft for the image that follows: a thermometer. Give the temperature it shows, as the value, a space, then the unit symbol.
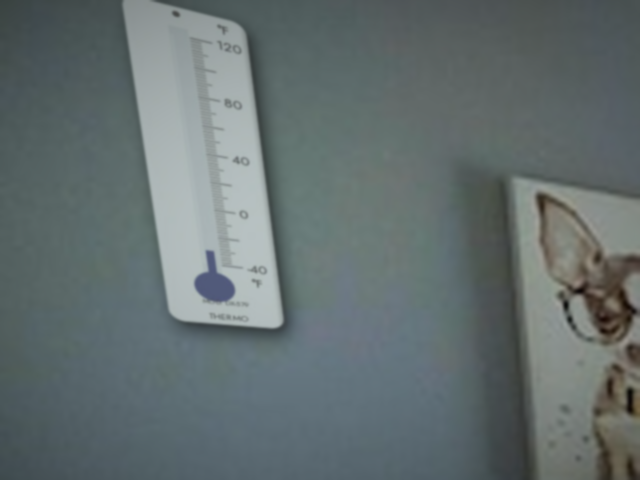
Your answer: -30 °F
